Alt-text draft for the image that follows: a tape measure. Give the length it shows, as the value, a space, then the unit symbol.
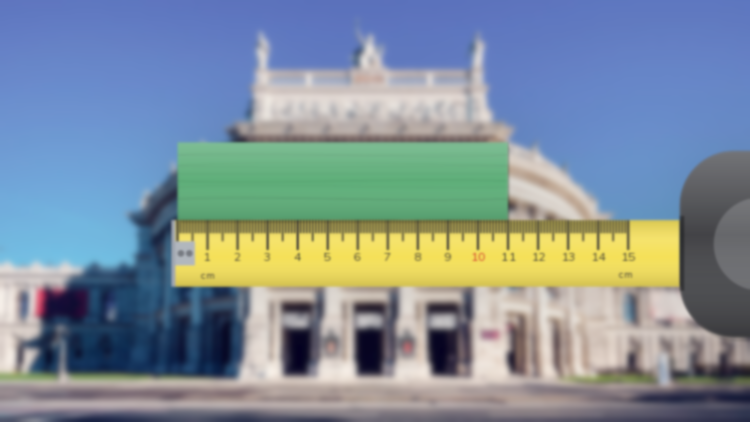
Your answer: 11 cm
